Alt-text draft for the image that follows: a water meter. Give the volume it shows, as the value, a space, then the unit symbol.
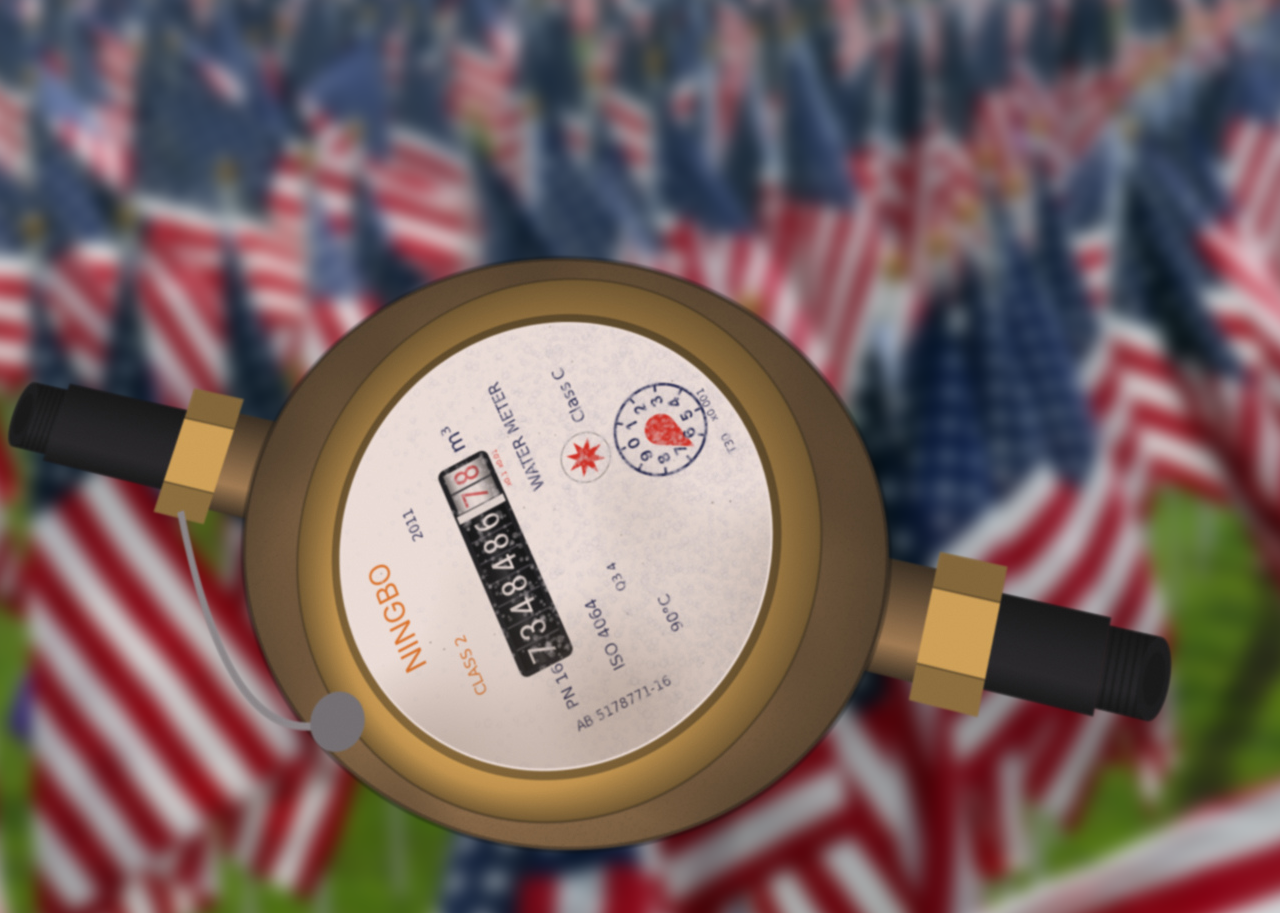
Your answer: 7348486.786 m³
